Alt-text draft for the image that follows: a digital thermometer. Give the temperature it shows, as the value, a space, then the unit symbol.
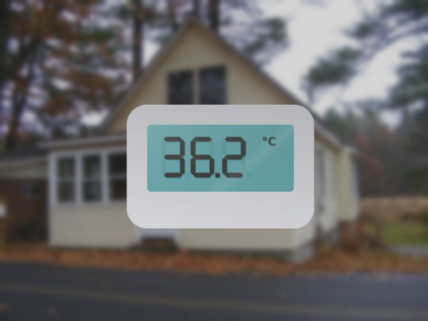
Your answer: 36.2 °C
